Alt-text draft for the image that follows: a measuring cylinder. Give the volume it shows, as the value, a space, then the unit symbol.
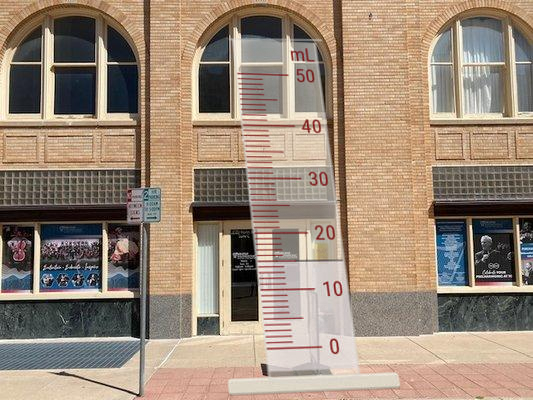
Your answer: 15 mL
